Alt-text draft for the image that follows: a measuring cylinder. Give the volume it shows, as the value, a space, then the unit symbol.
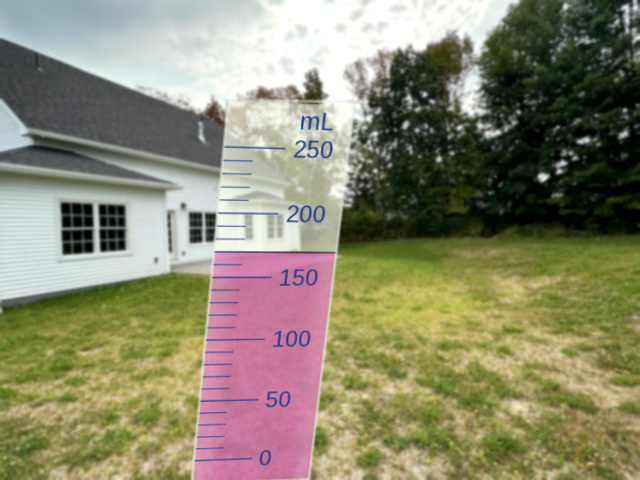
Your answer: 170 mL
